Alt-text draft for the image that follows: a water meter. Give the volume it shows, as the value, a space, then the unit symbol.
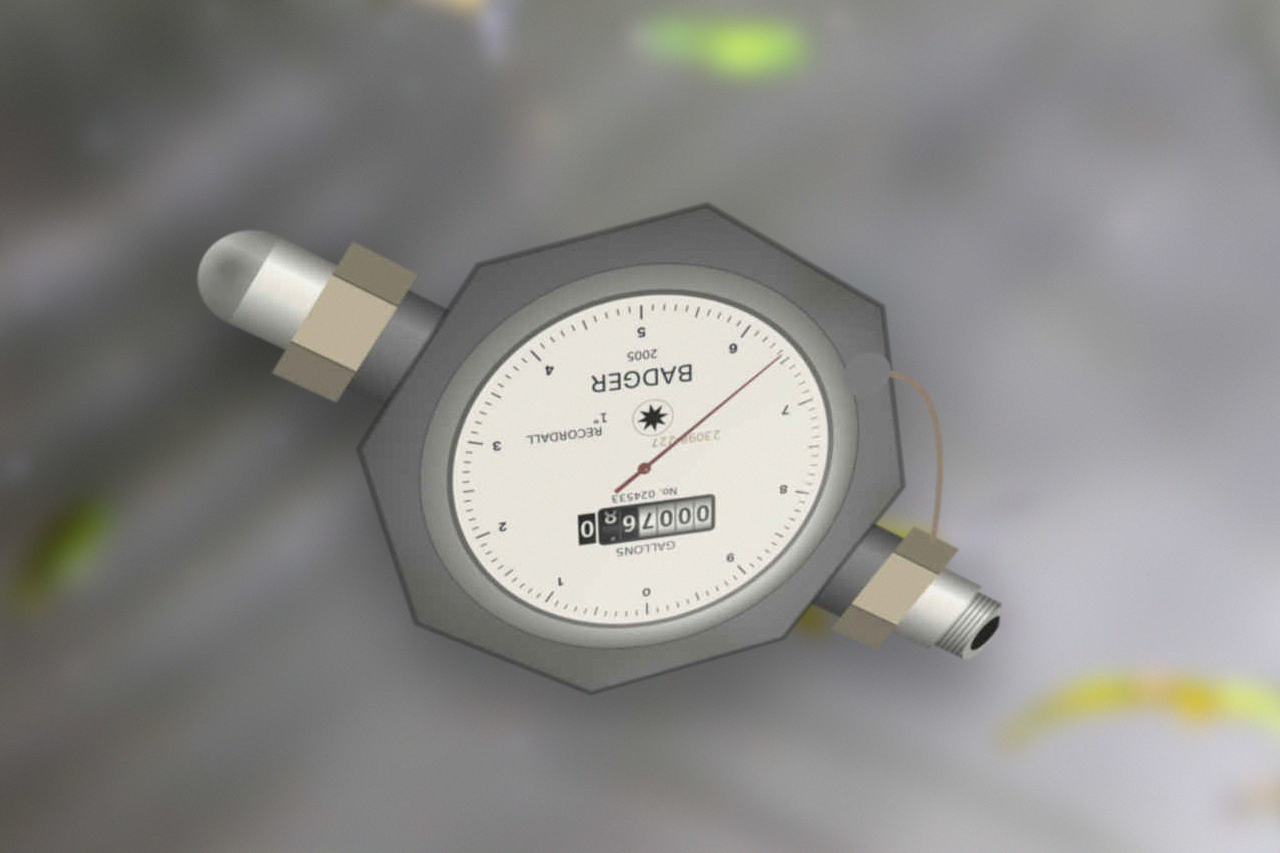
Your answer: 7676.4 gal
